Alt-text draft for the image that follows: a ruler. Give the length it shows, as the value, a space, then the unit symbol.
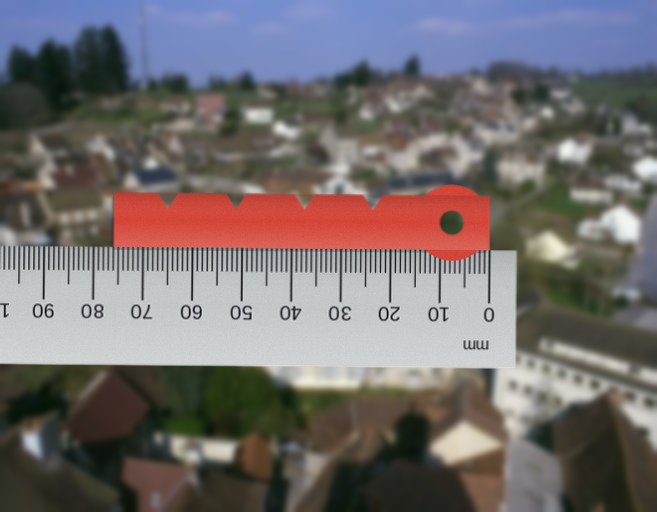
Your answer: 76 mm
